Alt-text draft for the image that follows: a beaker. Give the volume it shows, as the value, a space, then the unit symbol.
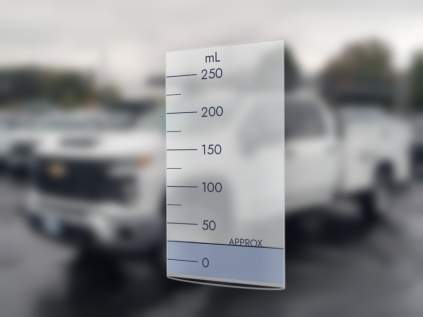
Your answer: 25 mL
